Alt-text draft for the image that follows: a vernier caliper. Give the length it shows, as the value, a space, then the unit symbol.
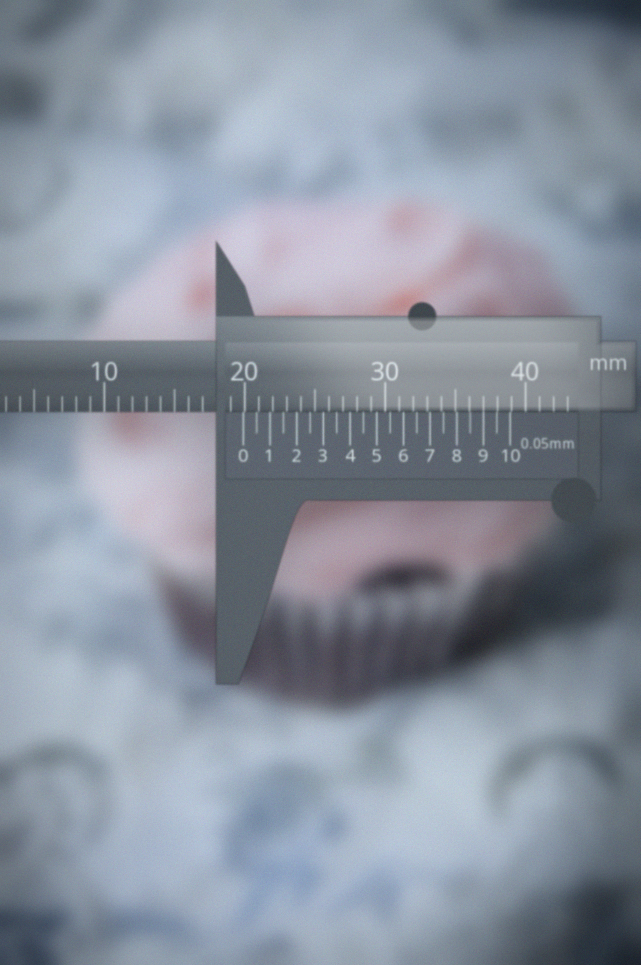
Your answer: 19.9 mm
